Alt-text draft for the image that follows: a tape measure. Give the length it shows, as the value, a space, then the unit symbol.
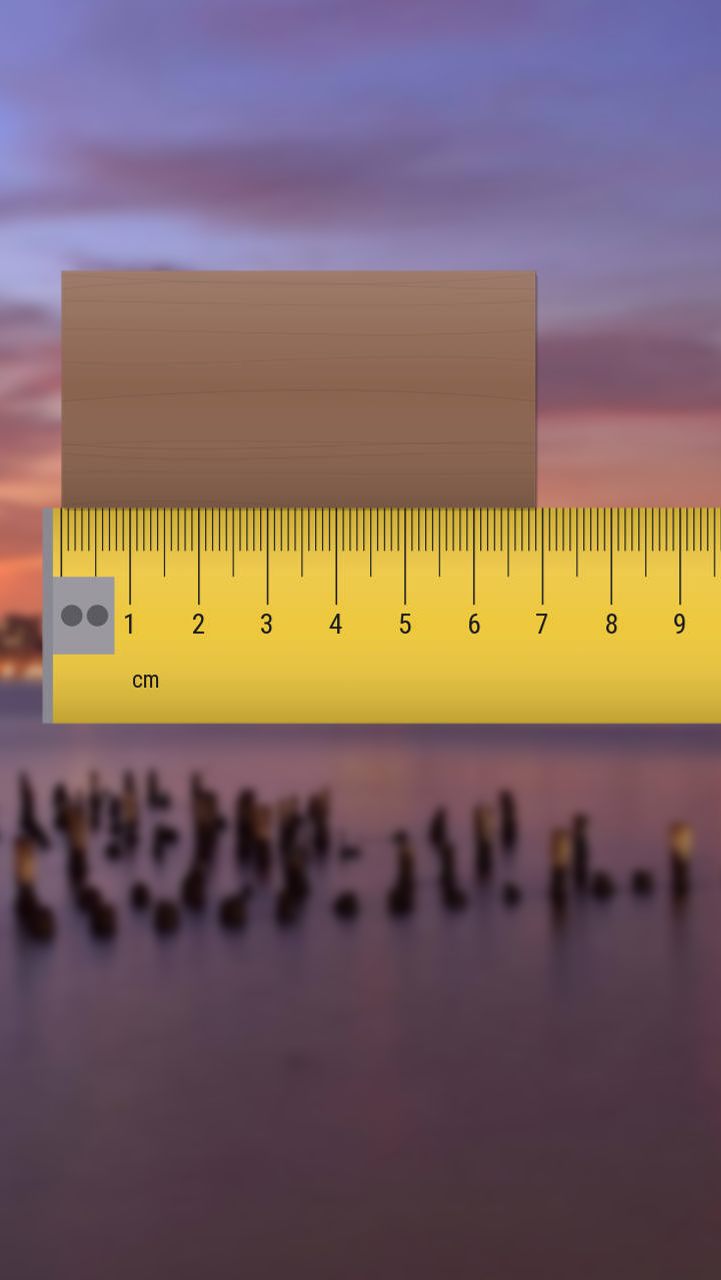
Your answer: 6.9 cm
